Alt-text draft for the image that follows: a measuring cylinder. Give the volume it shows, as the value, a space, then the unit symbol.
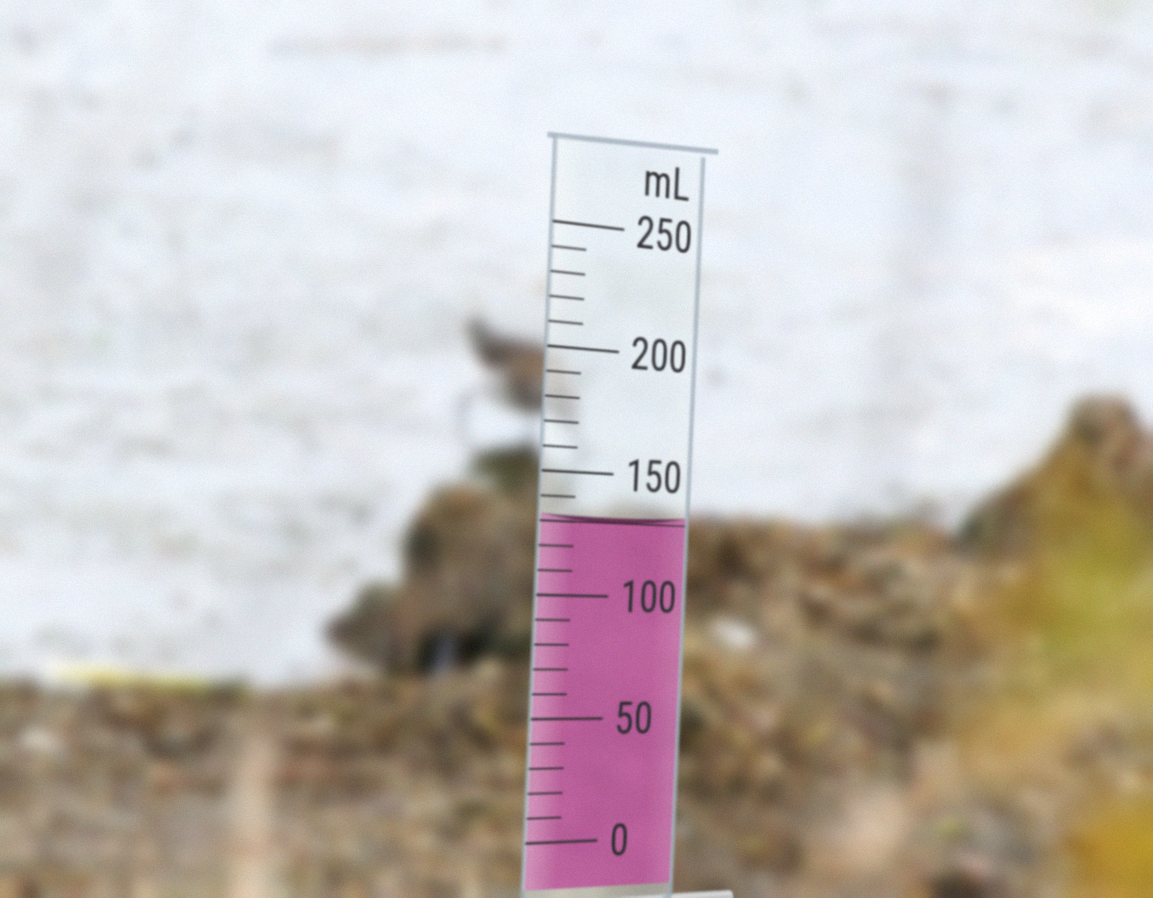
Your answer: 130 mL
